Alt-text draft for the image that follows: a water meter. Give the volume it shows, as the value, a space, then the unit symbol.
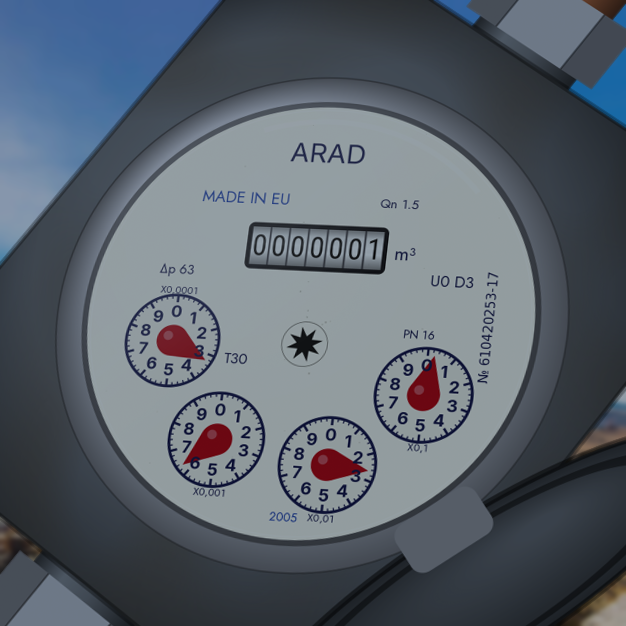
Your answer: 1.0263 m³
